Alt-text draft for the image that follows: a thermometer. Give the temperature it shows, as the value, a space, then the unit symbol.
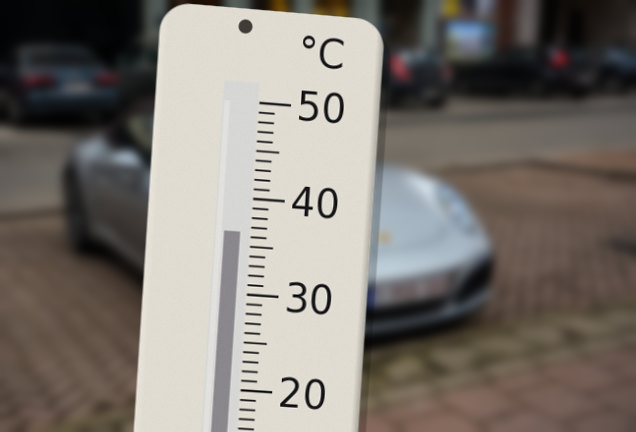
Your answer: 36.5 °C
